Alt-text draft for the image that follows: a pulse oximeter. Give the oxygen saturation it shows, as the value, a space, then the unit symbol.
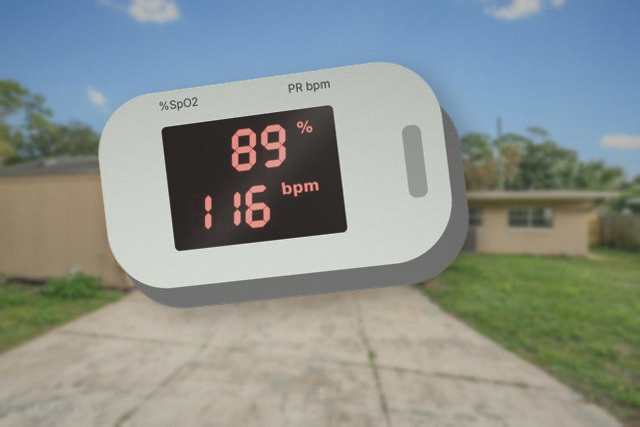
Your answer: 89 %
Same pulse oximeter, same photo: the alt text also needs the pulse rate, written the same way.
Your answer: 116 bpm
